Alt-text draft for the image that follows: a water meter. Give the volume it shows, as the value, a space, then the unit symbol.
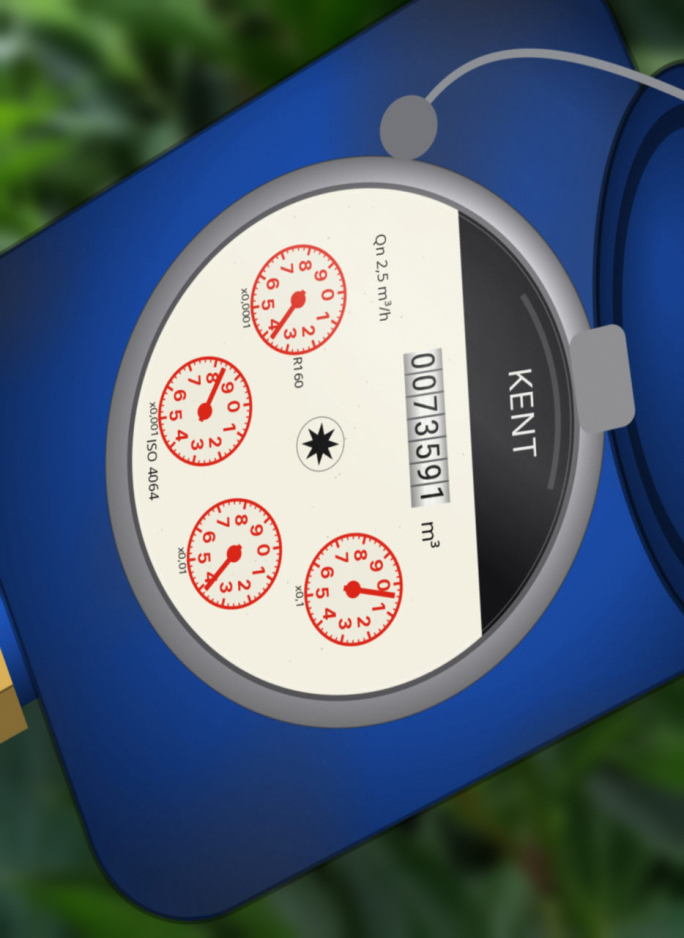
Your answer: 73591.0383 m³
